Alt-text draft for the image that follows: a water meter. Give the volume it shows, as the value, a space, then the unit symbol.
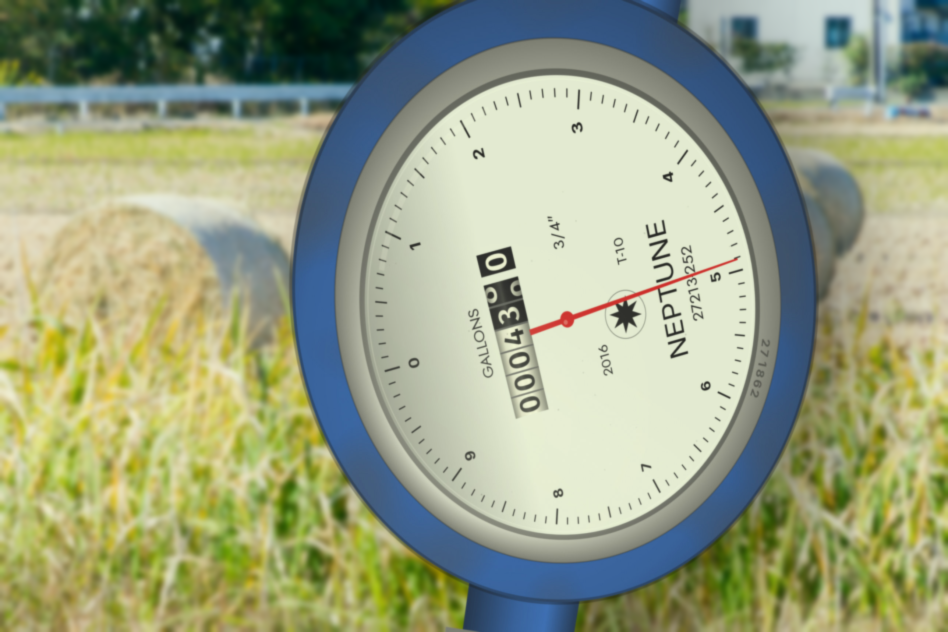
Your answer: 4384.9 gal
